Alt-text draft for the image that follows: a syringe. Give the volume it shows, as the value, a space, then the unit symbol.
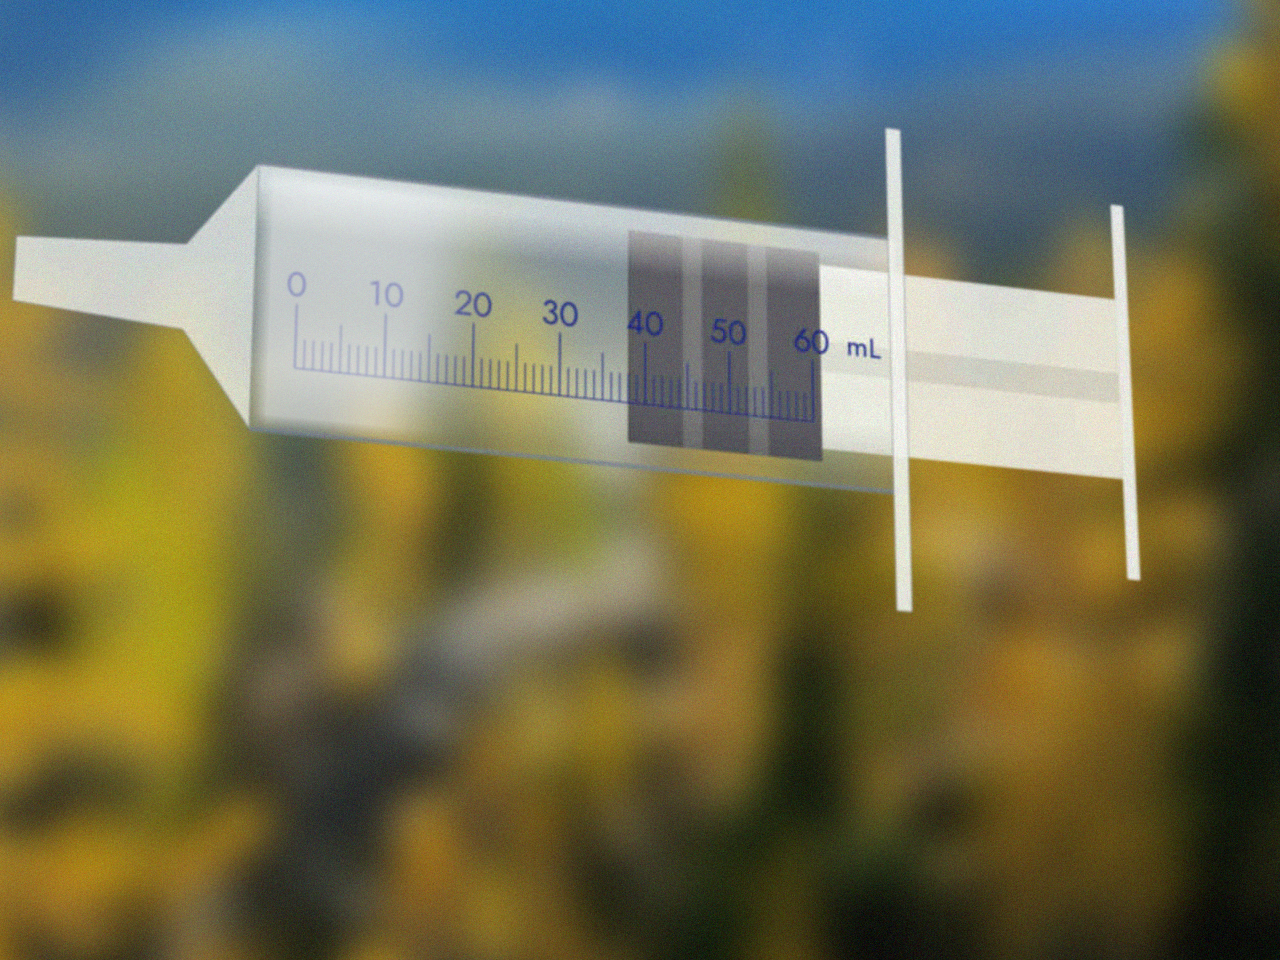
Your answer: 38 mL
